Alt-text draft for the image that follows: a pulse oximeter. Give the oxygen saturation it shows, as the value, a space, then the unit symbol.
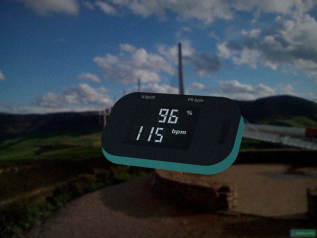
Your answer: 96 %
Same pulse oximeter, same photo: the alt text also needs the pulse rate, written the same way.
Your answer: 115 bpm
